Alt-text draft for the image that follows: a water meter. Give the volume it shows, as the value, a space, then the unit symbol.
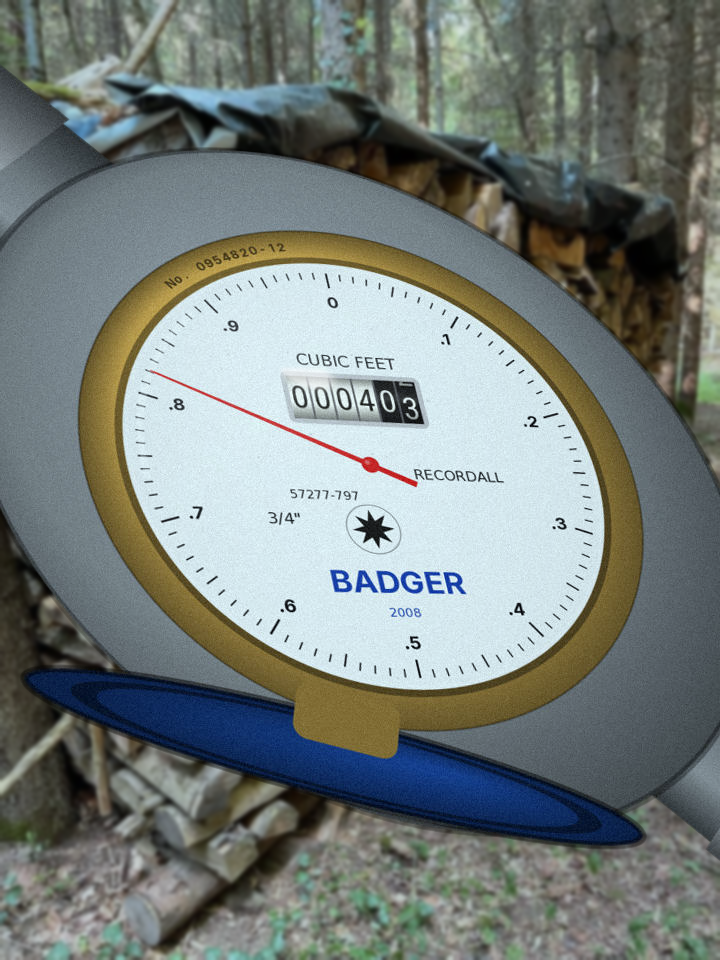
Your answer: 402.82 ft³
